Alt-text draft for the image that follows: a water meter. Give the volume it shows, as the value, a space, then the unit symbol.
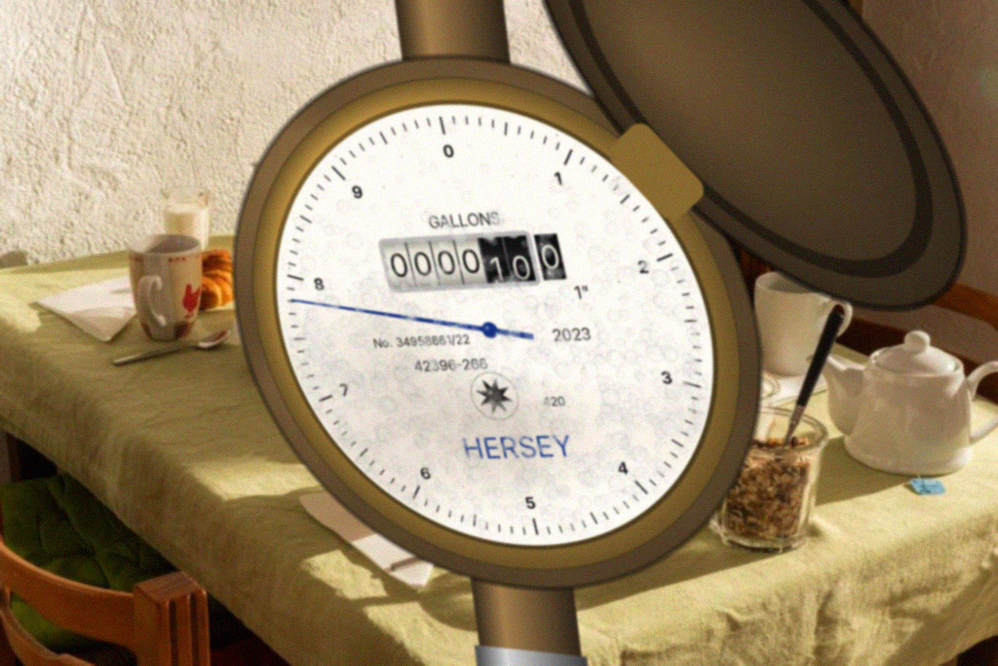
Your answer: 97.8 gal
